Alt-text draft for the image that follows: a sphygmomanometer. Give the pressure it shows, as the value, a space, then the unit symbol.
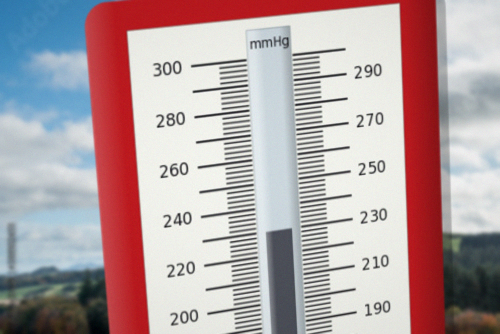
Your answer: 230 mmHg
